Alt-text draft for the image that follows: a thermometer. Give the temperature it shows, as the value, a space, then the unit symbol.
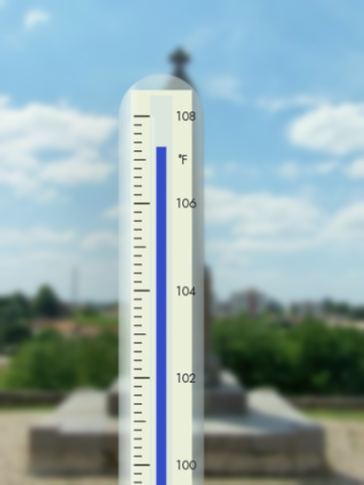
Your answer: 107.3 °F
